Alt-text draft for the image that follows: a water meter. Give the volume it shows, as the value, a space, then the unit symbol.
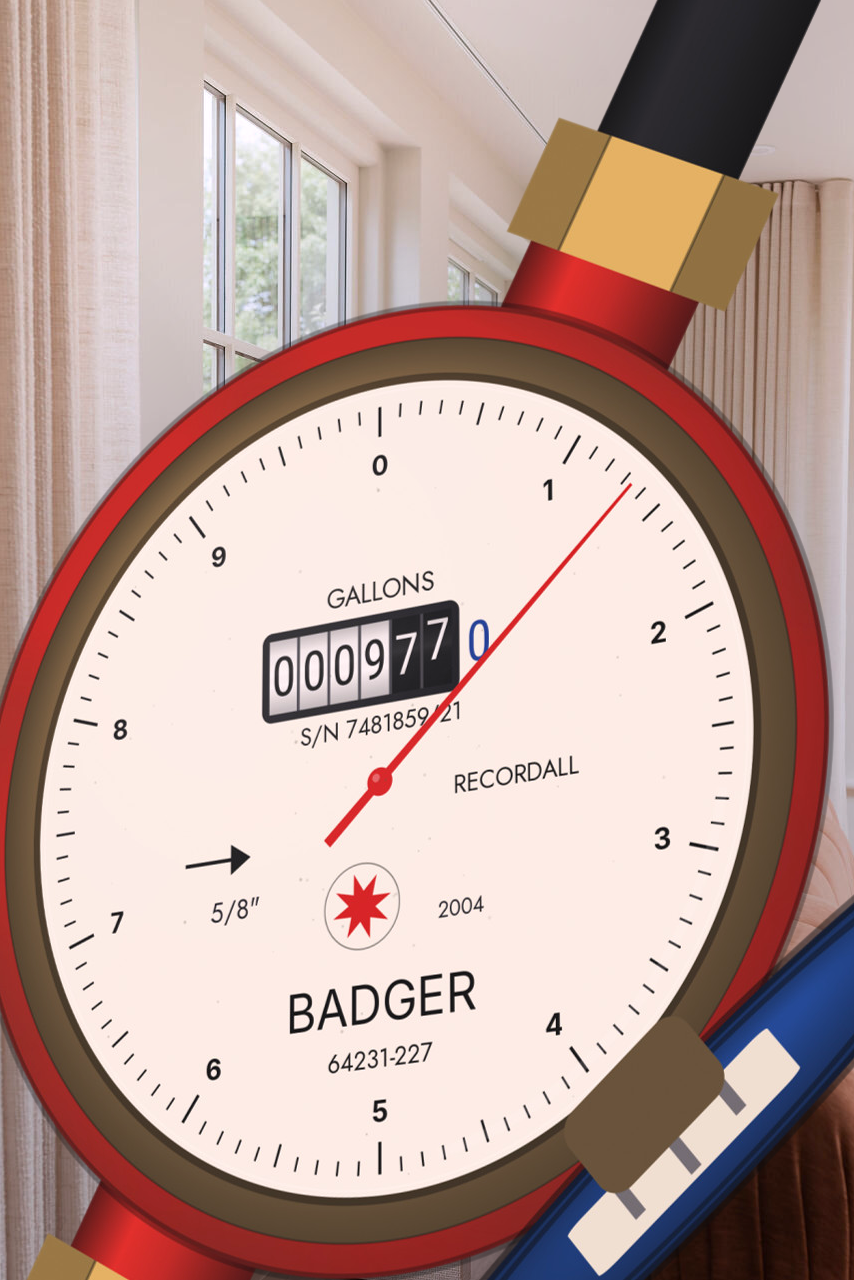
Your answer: 9771.3 gal
